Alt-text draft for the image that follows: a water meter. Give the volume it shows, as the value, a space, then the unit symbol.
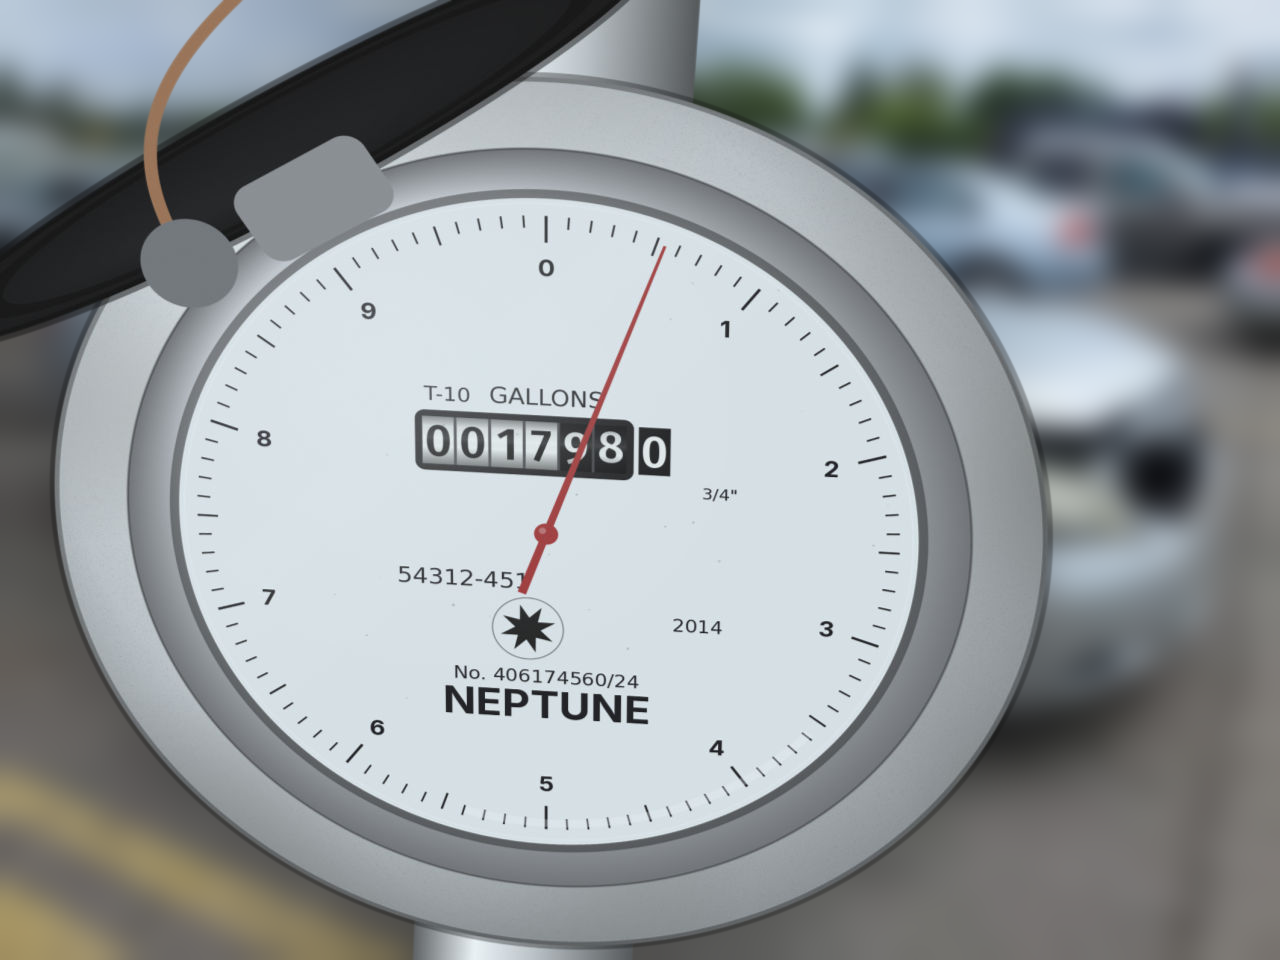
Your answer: 17980.5 gal
